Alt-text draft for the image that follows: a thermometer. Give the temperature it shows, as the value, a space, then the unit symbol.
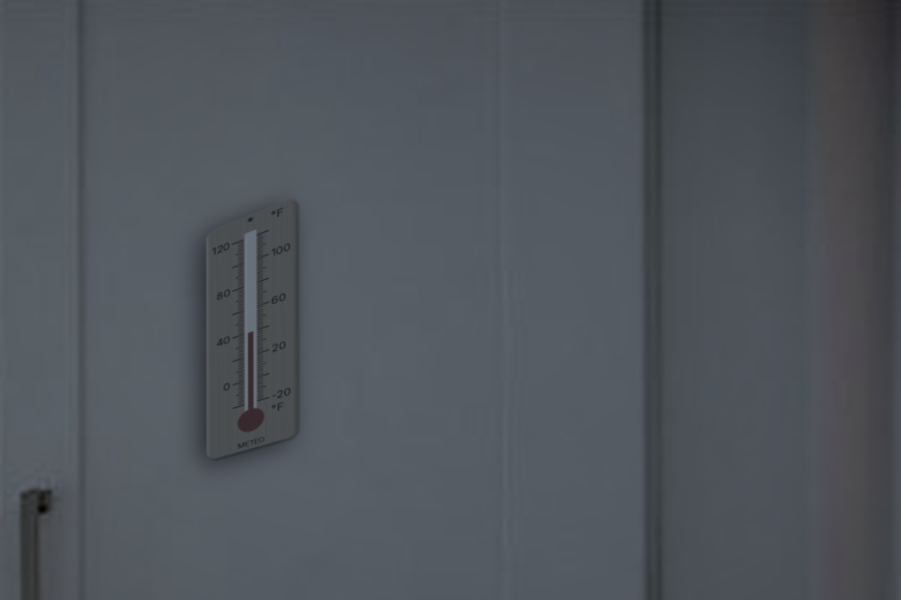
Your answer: 40 °F
